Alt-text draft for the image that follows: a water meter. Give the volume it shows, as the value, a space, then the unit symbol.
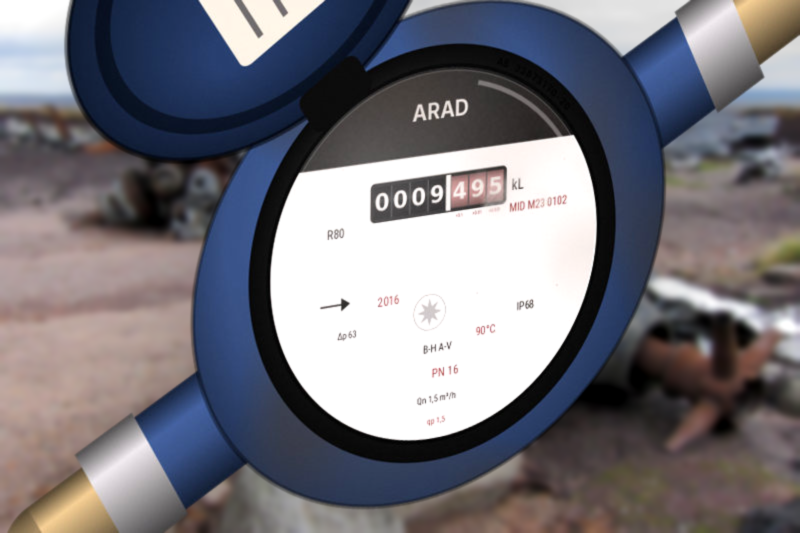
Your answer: 9.495 kL
